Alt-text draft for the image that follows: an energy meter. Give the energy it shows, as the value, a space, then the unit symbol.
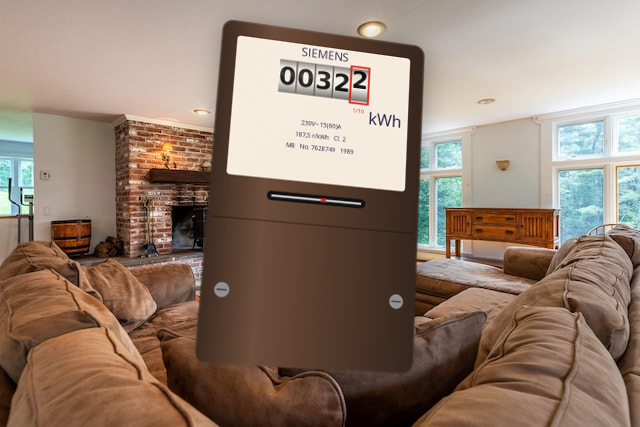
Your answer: 32.2 kWh
